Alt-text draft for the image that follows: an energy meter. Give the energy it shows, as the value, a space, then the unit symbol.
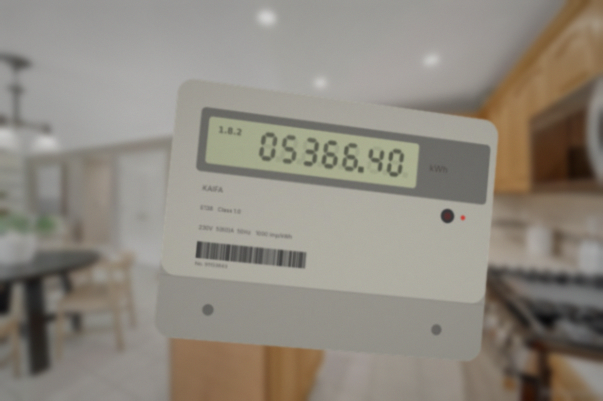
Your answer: 5366.40 kWh
